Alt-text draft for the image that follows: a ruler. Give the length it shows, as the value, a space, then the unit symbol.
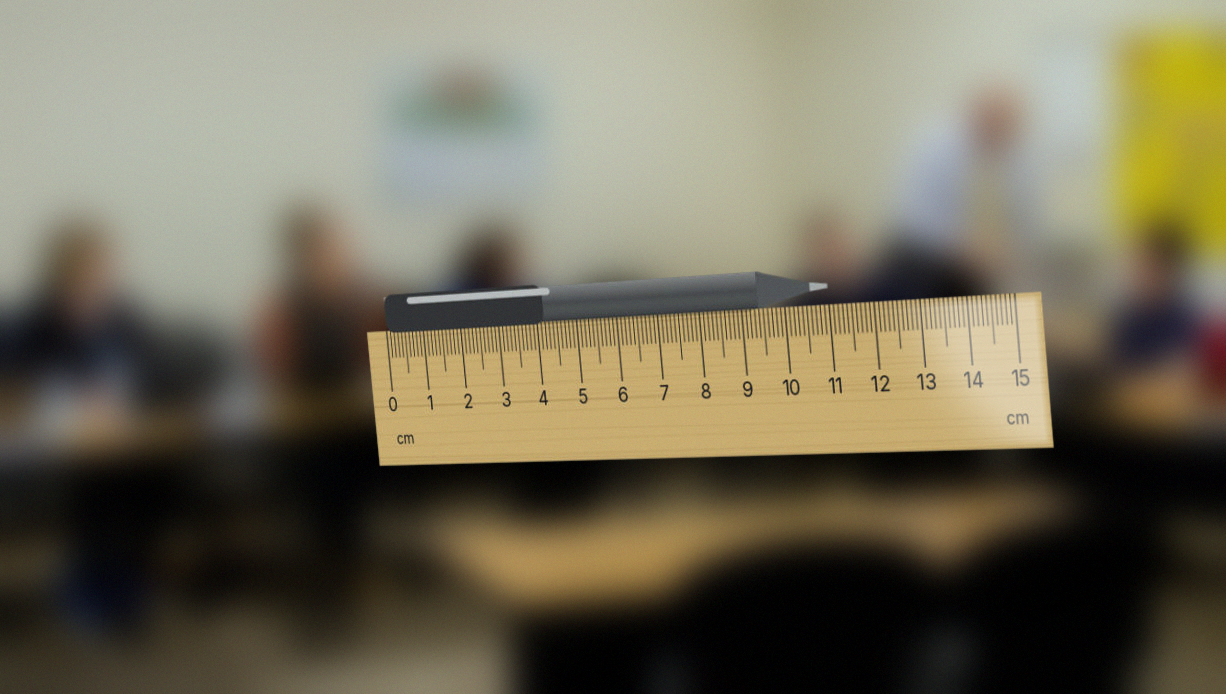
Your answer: 11 cm
